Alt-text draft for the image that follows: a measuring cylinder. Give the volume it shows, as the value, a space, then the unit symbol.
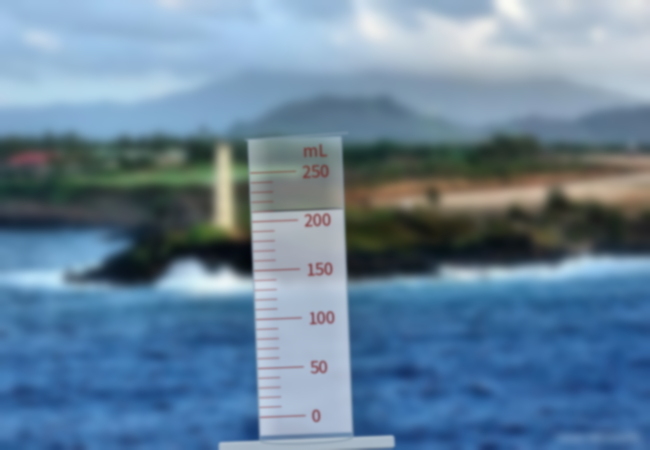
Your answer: 210 mL
